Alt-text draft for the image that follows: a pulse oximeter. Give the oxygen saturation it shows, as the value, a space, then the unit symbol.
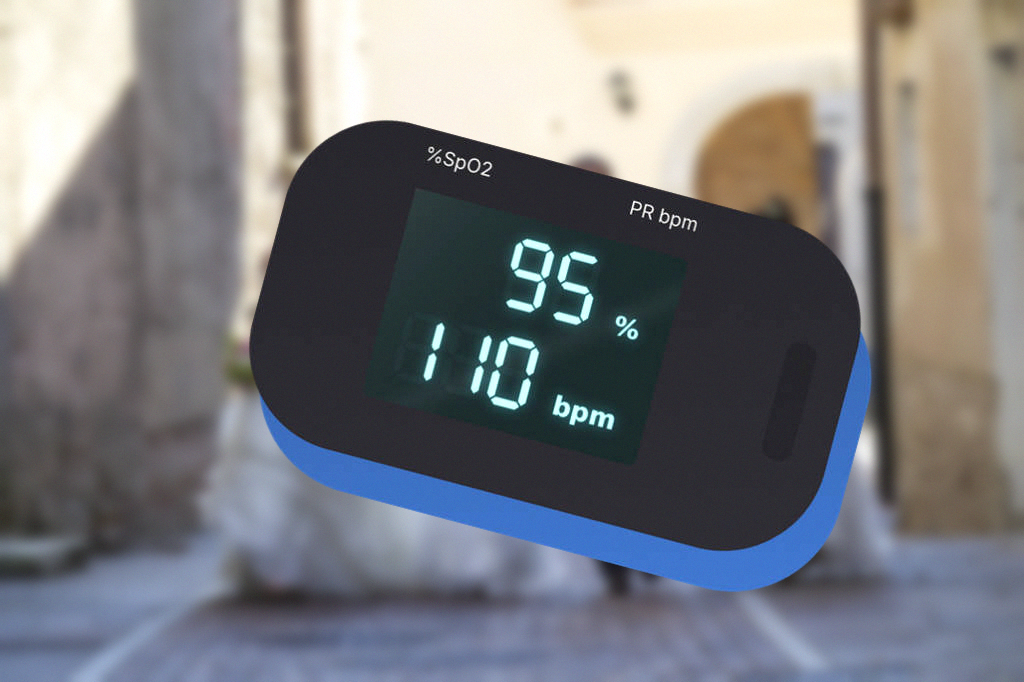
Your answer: 95 %
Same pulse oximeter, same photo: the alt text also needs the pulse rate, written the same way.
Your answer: 110 bpm
